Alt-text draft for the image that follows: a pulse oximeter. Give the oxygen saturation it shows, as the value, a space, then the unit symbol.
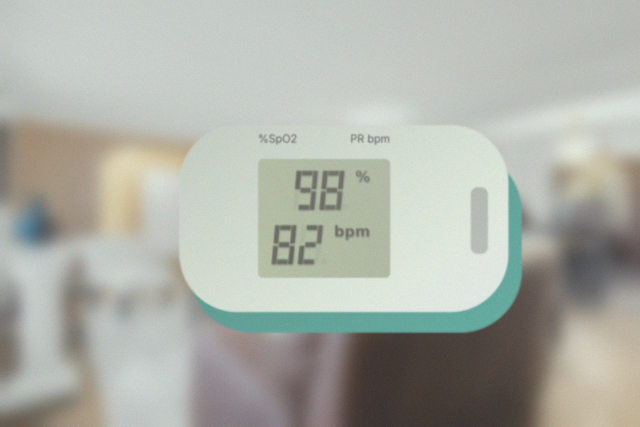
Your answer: 98 %
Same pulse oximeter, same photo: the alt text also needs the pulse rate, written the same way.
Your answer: 82 bpm
